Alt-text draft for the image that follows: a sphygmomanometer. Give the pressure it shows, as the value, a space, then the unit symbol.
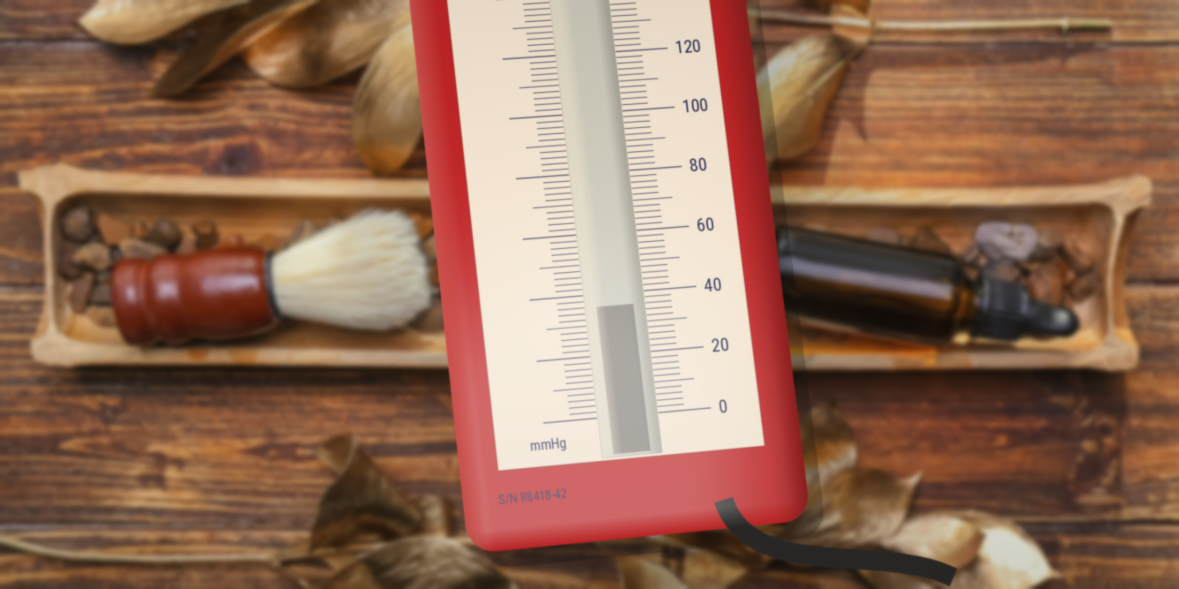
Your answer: 36 mmHg
